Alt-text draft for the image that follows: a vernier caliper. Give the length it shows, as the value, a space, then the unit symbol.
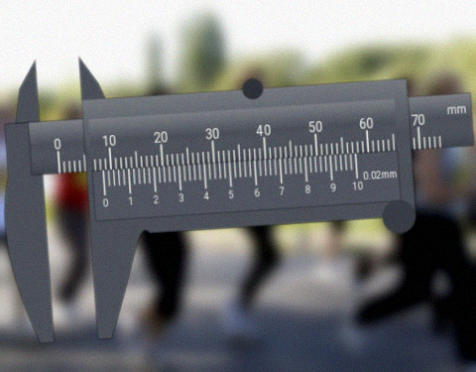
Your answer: 8.5 mm
